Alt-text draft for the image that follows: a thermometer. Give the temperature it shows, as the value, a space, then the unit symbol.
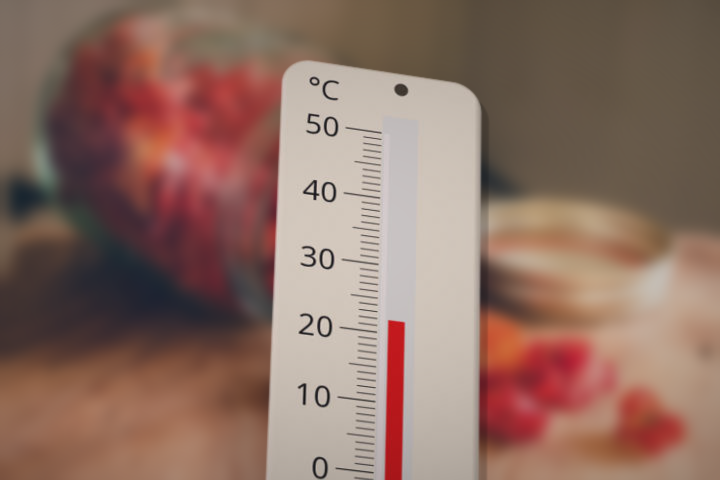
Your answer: 22 °C
